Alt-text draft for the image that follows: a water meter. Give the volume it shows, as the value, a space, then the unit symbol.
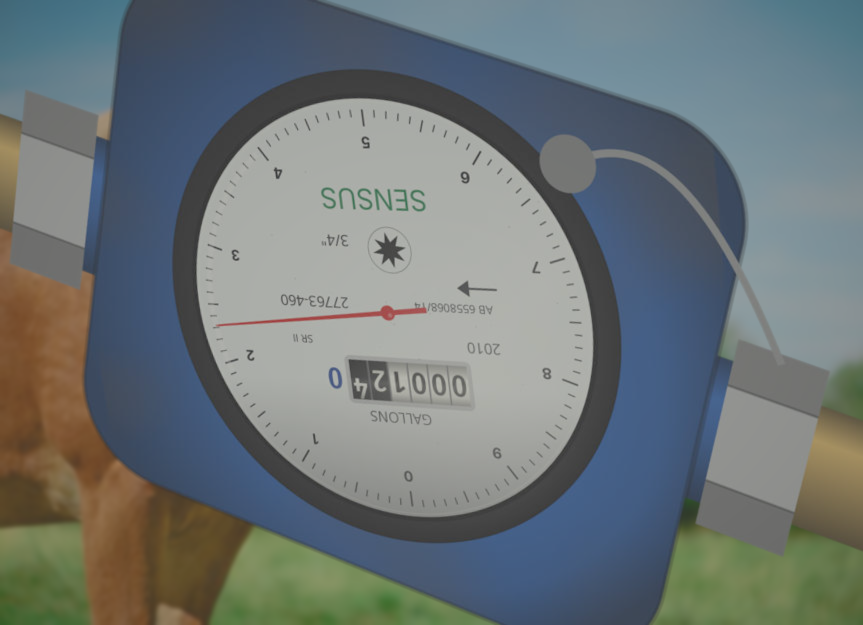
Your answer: 1242.3 gal
